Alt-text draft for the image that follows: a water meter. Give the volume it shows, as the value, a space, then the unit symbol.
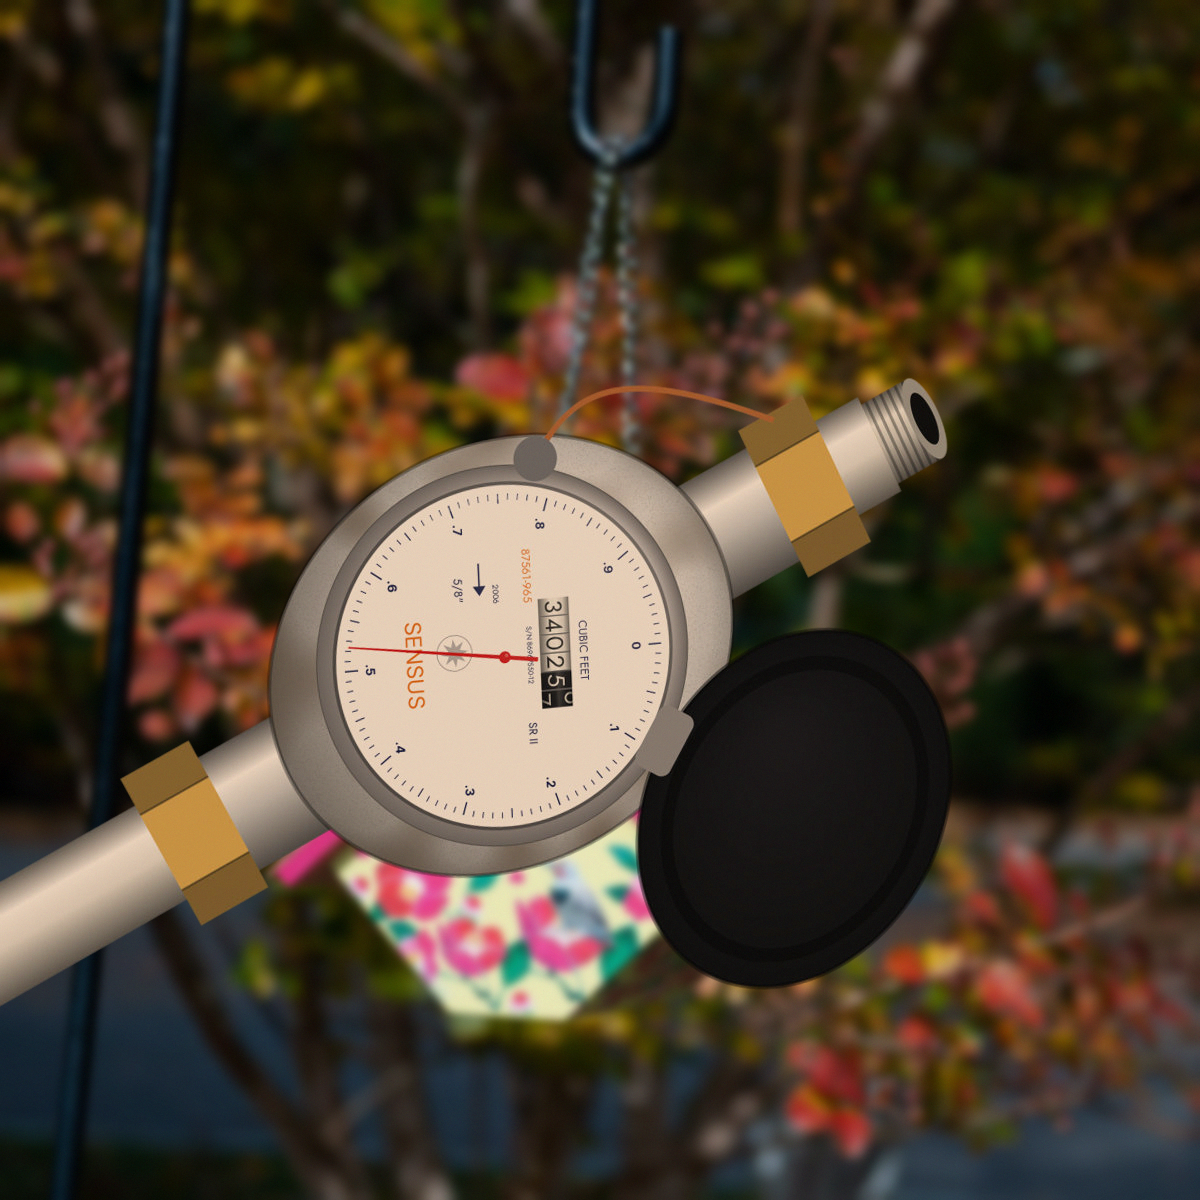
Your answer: 340256.52 ft³
